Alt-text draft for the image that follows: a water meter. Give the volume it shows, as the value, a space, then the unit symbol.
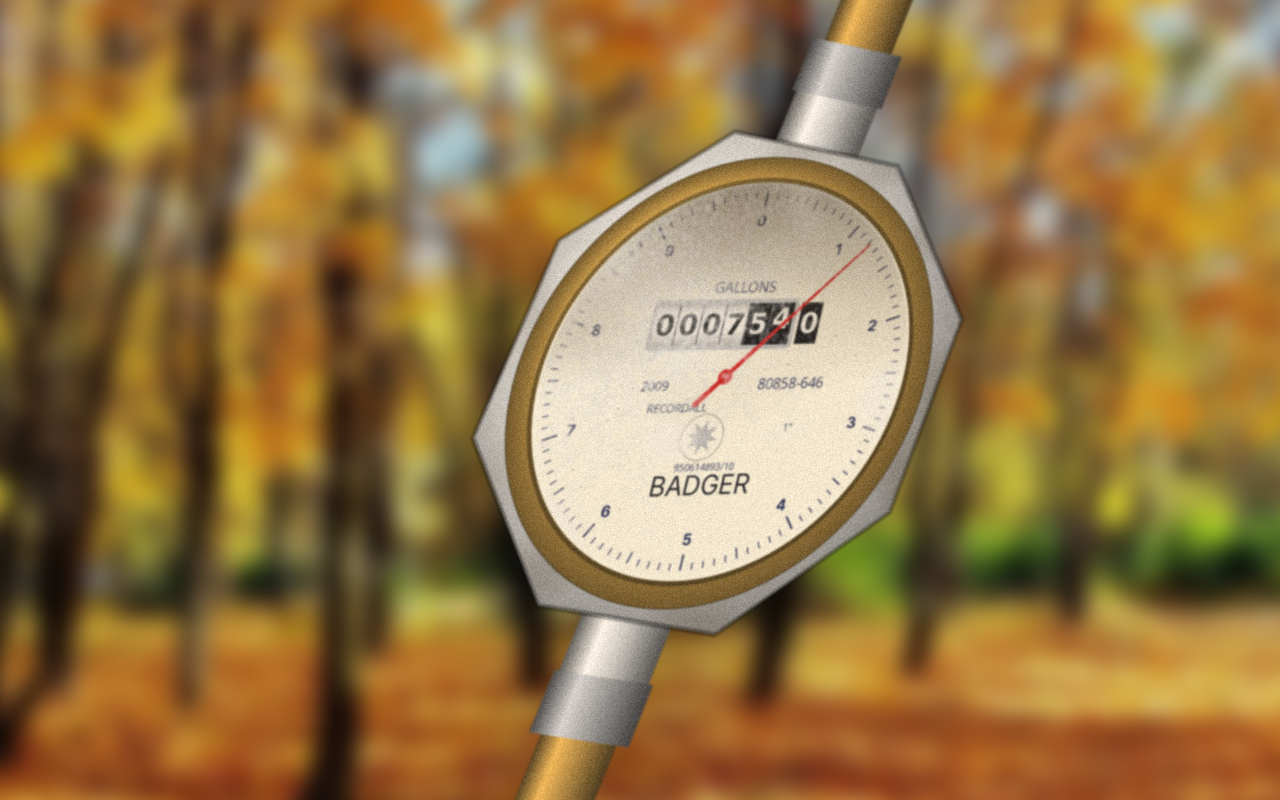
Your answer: 7541.2 gal
